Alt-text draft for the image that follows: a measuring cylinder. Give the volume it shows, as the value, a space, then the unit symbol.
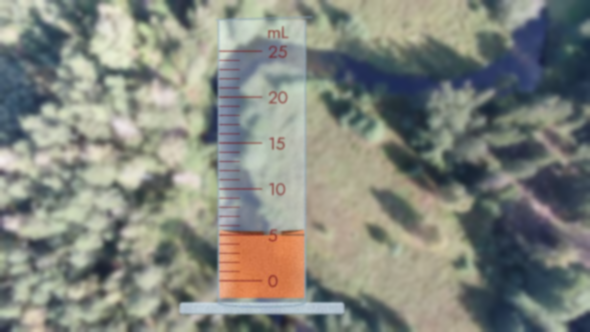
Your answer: 5 mL
